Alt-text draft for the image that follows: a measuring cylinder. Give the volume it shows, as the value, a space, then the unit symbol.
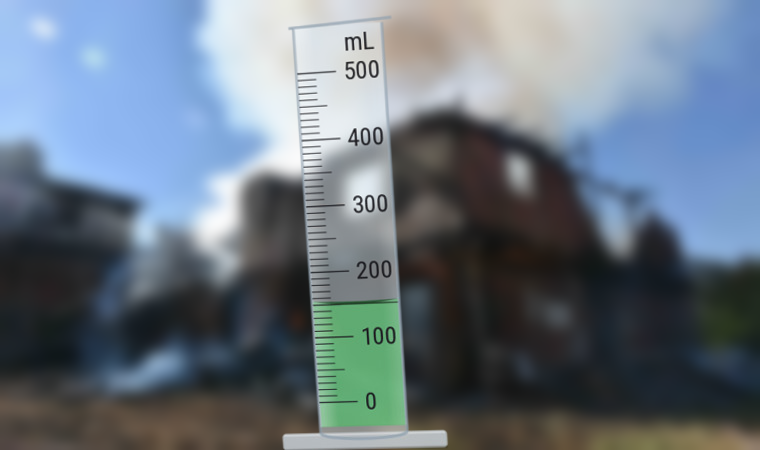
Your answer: 150 mL
